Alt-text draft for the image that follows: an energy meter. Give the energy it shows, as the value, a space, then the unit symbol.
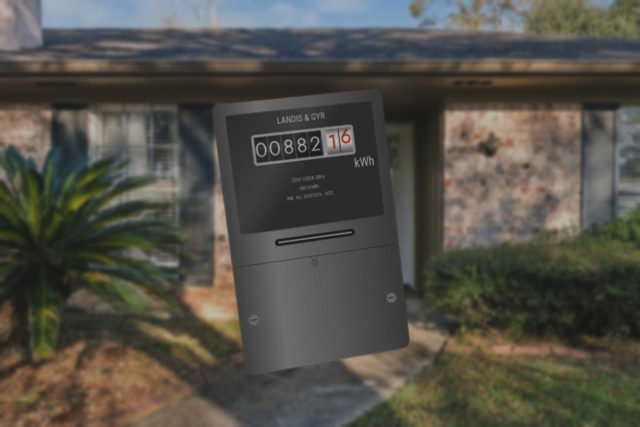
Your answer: 882.16 kWh
